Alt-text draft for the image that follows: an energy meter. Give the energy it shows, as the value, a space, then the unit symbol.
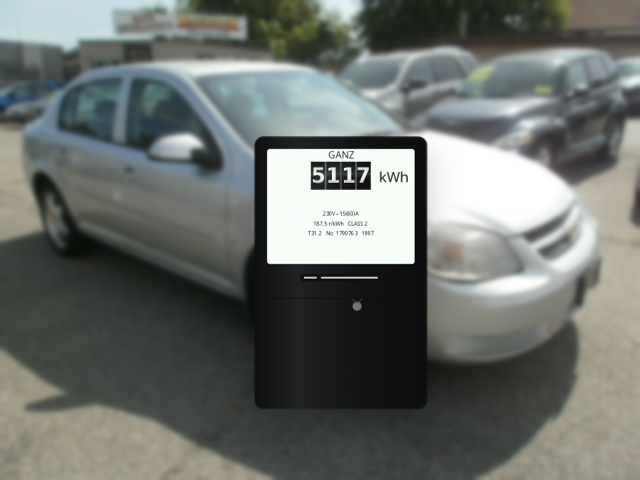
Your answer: 5117 kWh
